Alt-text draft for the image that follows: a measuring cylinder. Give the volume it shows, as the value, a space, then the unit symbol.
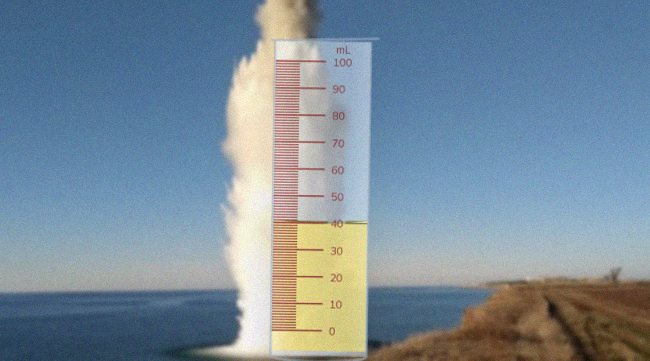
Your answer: 40 mL
